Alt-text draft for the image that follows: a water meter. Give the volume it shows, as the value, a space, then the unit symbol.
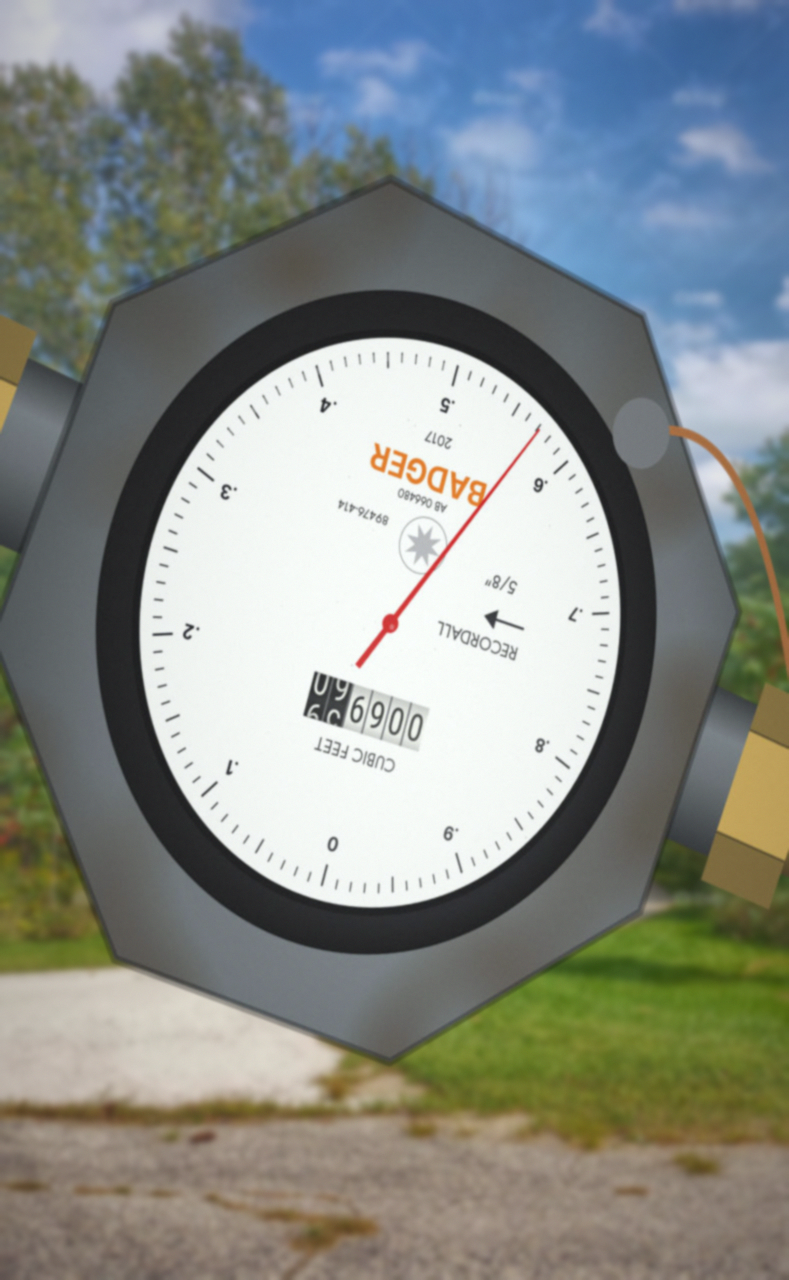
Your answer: 6959.57 ft³
